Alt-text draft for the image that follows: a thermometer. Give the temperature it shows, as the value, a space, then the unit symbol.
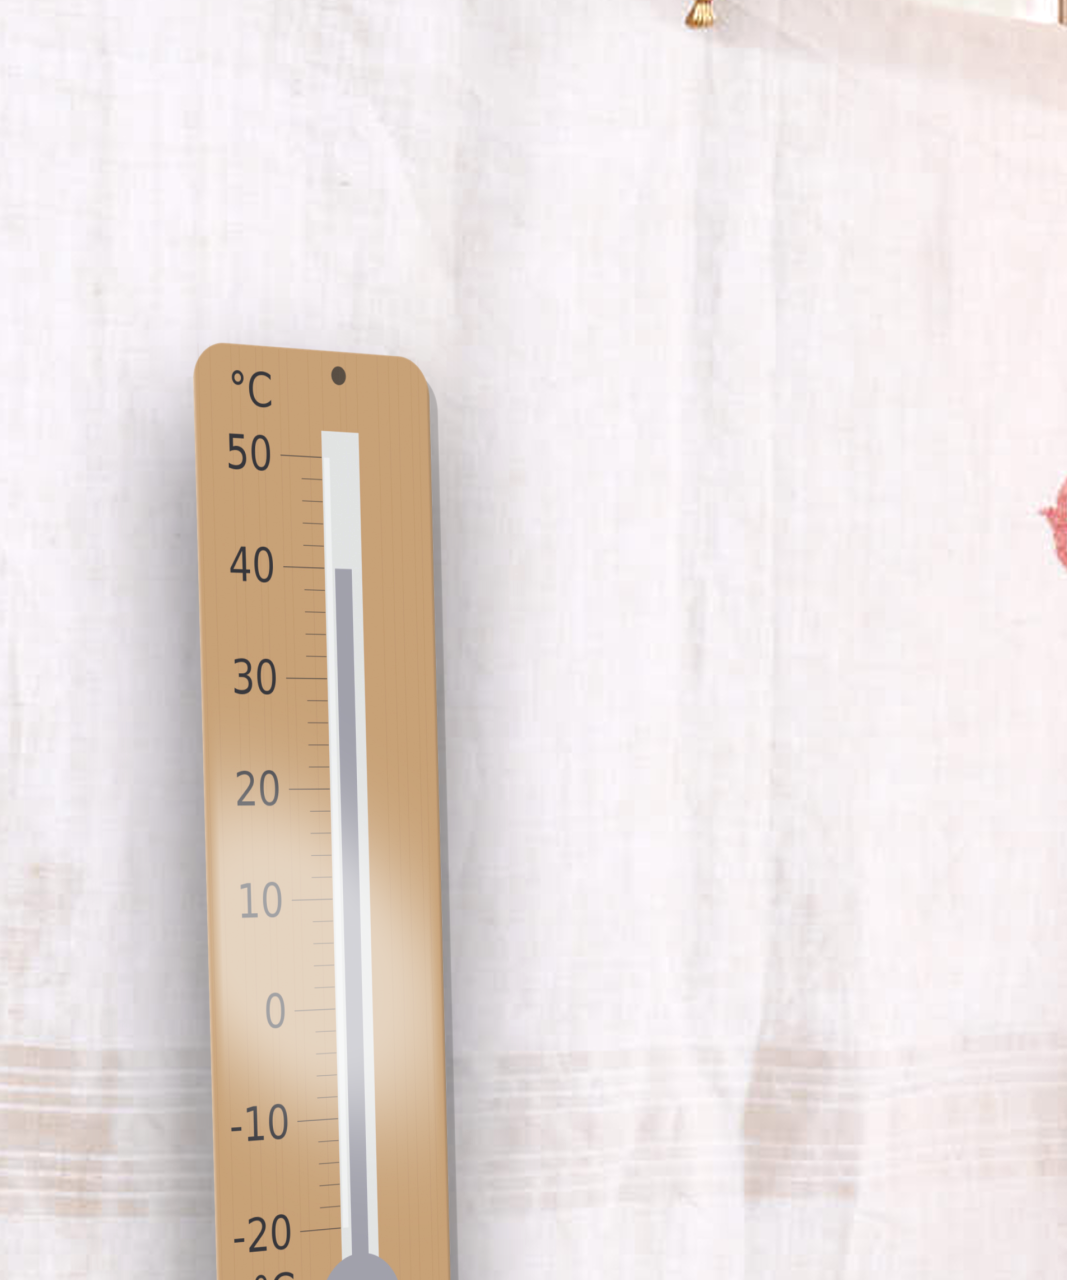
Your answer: 40 °C
